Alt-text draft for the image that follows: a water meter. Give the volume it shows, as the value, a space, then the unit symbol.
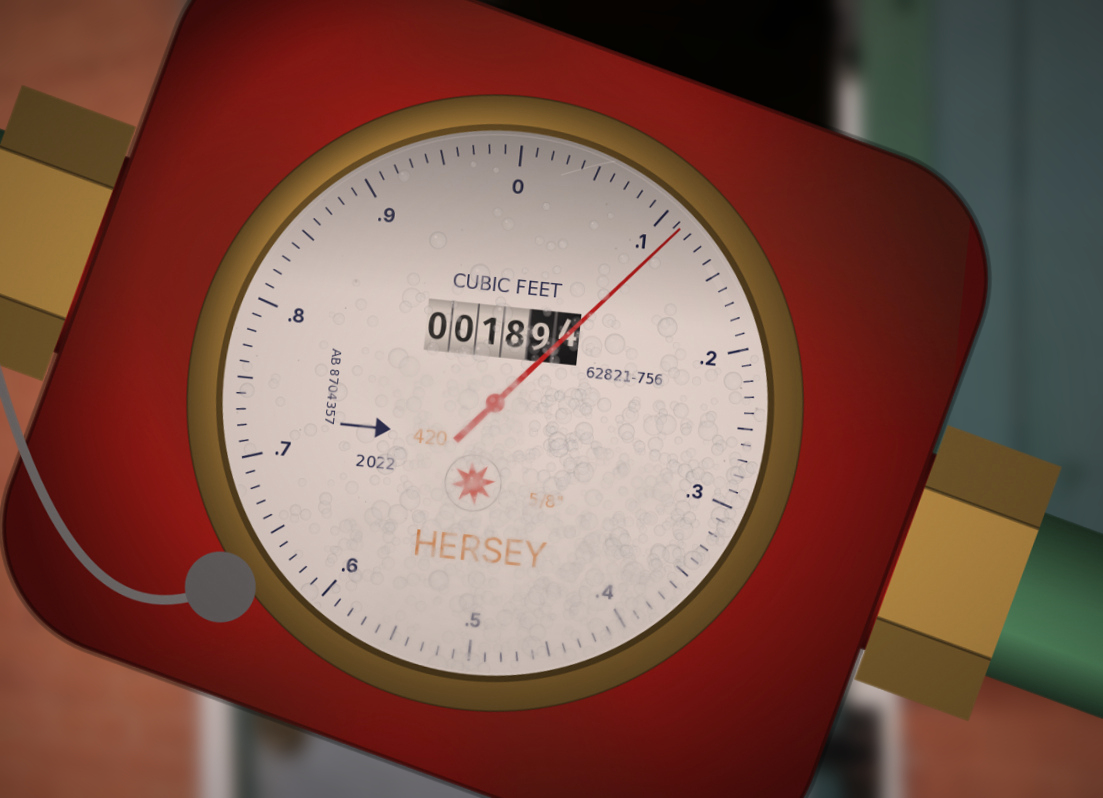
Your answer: 1894.11 ft³
